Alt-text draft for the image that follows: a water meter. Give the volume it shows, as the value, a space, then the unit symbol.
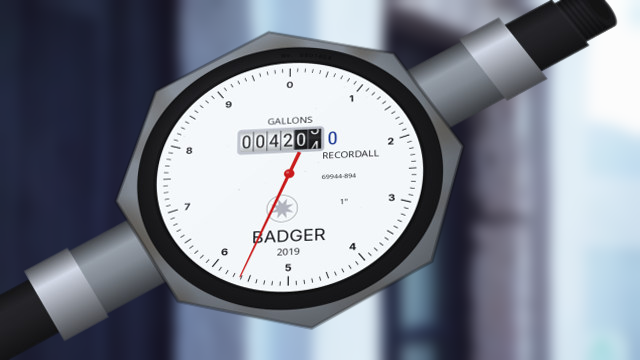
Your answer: 42035.6 gal
